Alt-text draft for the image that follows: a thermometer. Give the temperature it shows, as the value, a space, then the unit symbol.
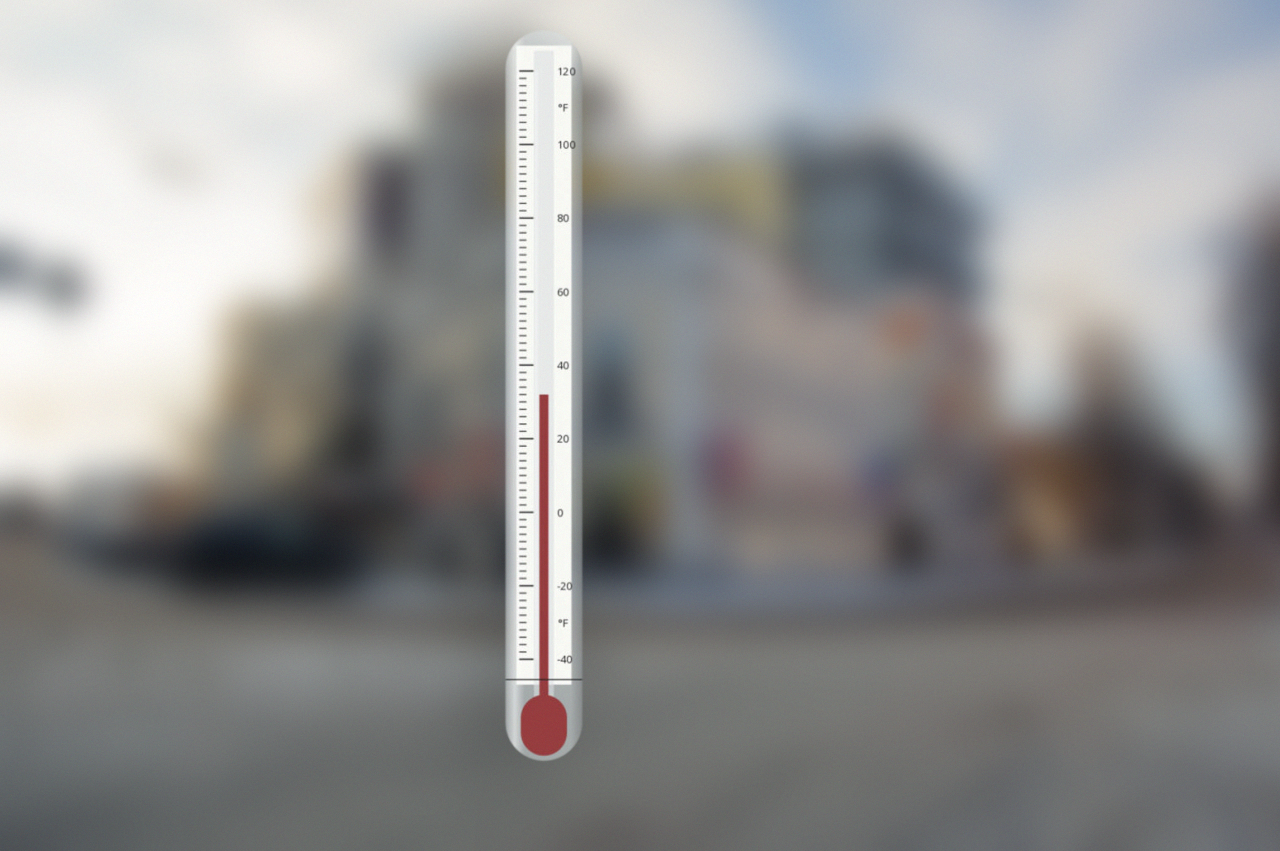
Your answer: 32 °F
